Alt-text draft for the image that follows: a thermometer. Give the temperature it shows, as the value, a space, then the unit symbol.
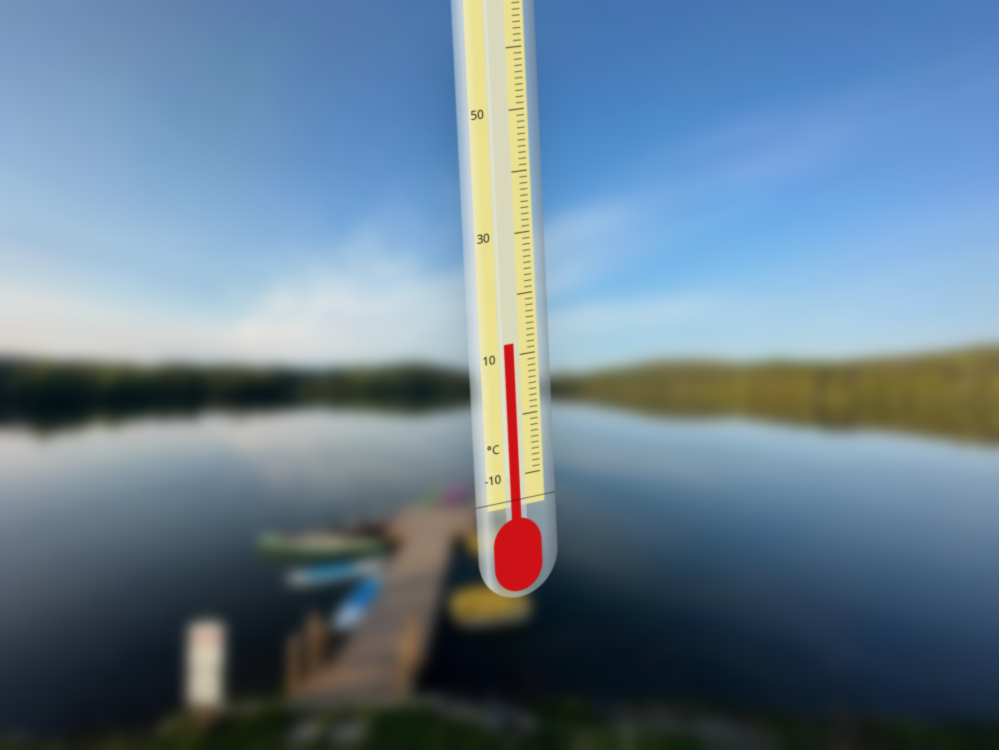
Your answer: 12 °C
